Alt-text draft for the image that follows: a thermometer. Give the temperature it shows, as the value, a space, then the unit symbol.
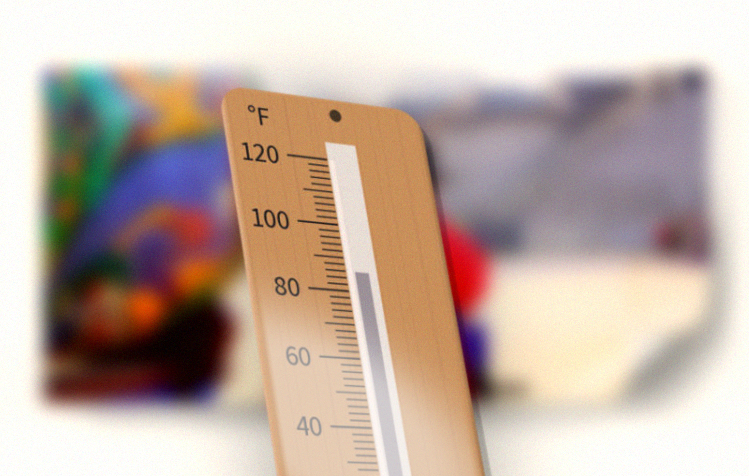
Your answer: 86 °F
